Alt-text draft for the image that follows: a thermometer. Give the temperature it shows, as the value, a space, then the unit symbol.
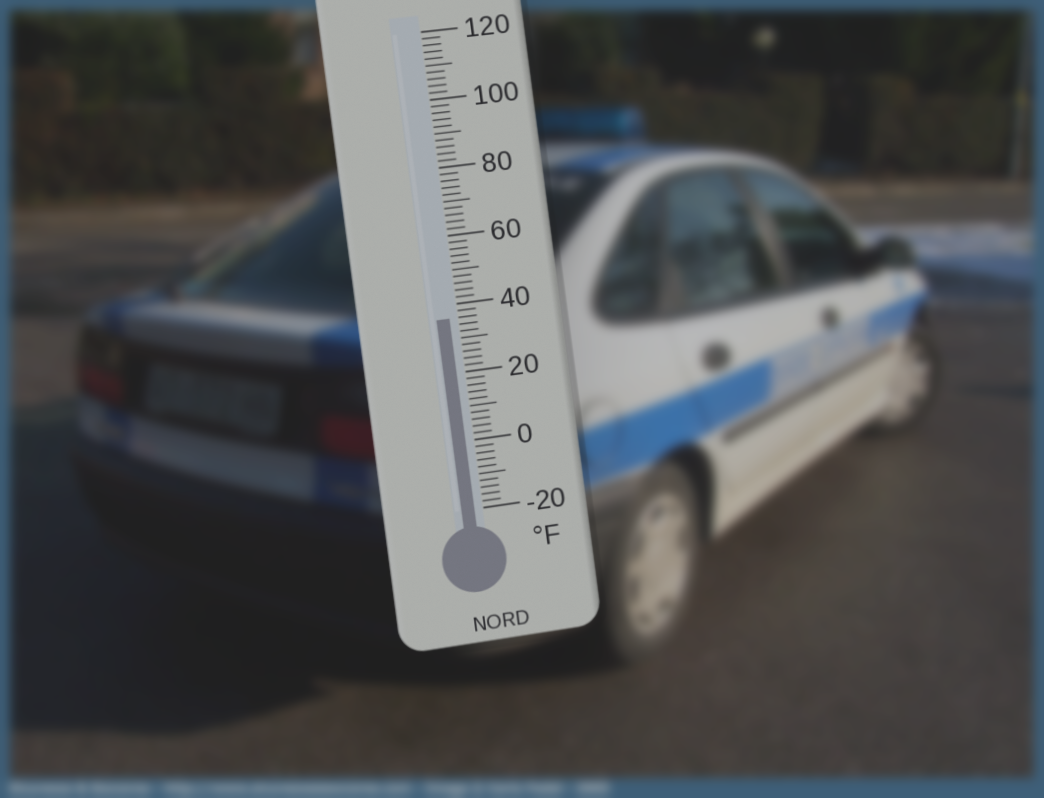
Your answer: 36 °F
